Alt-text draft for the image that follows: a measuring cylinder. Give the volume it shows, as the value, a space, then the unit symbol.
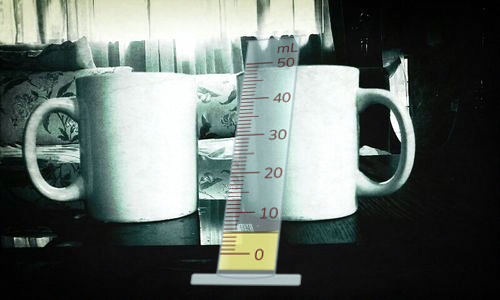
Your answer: 5 mL
